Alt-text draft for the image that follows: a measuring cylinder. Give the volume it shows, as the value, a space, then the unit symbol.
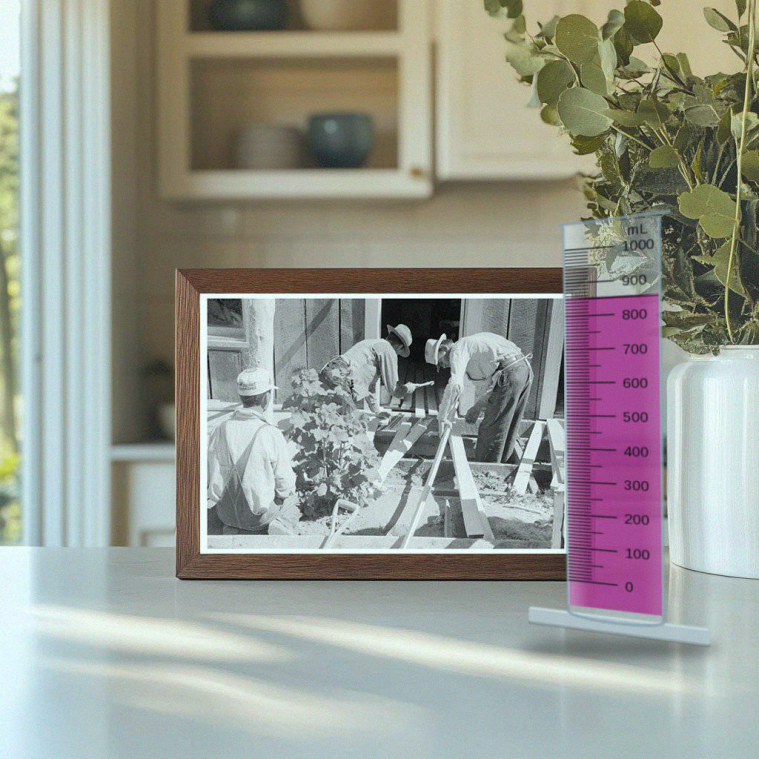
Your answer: 850 mL
